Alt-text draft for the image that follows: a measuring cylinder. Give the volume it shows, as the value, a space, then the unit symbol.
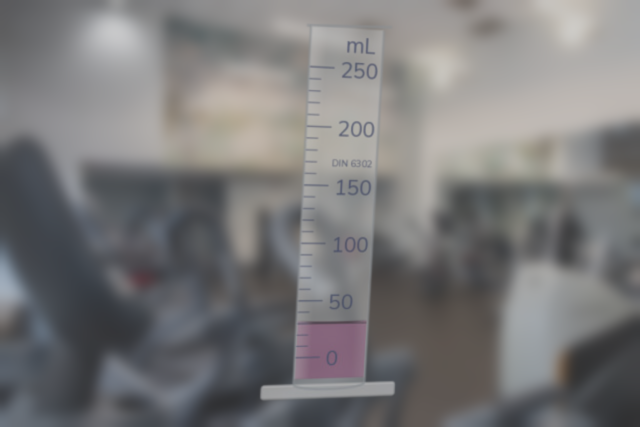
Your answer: 30 mL
